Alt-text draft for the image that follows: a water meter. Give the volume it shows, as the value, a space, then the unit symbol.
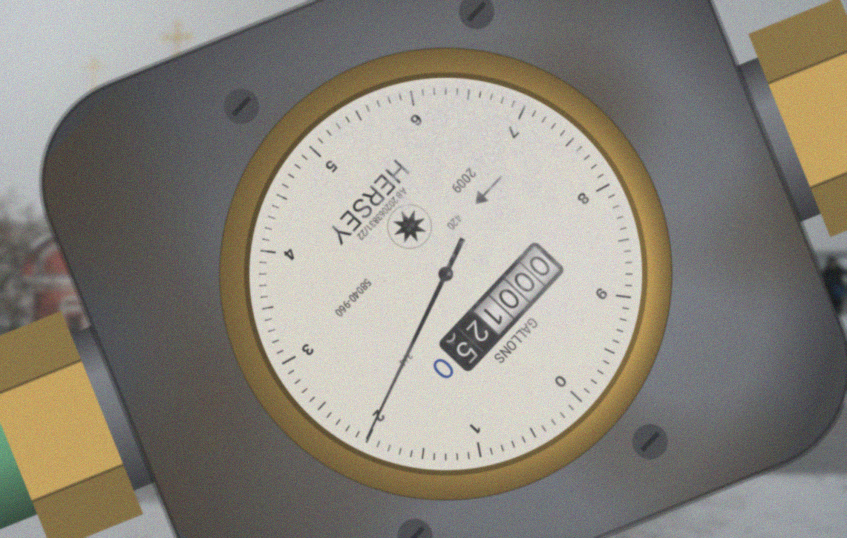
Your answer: 1252.0 gal
